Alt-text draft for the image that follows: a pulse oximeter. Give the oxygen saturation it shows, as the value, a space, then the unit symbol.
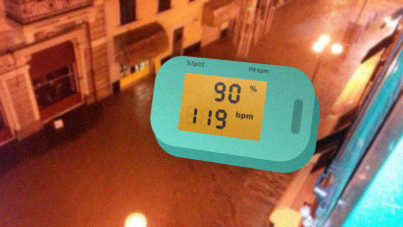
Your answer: 90 %
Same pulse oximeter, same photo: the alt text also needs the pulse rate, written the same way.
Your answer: 119 bpm
